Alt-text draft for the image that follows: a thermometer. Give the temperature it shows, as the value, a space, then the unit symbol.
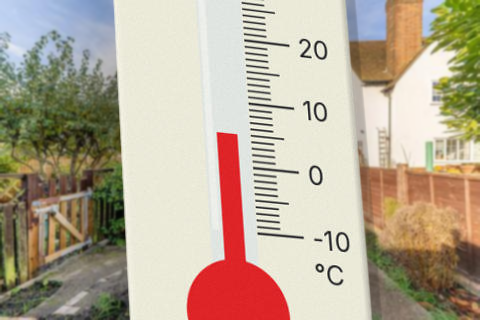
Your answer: 5 °C
